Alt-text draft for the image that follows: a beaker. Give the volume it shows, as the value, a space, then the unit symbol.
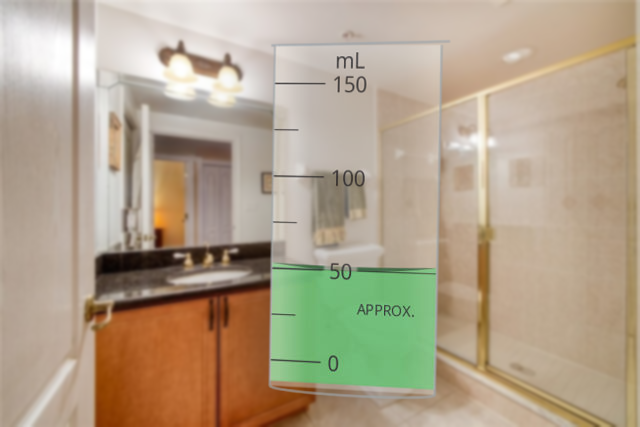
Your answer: 50 mL
